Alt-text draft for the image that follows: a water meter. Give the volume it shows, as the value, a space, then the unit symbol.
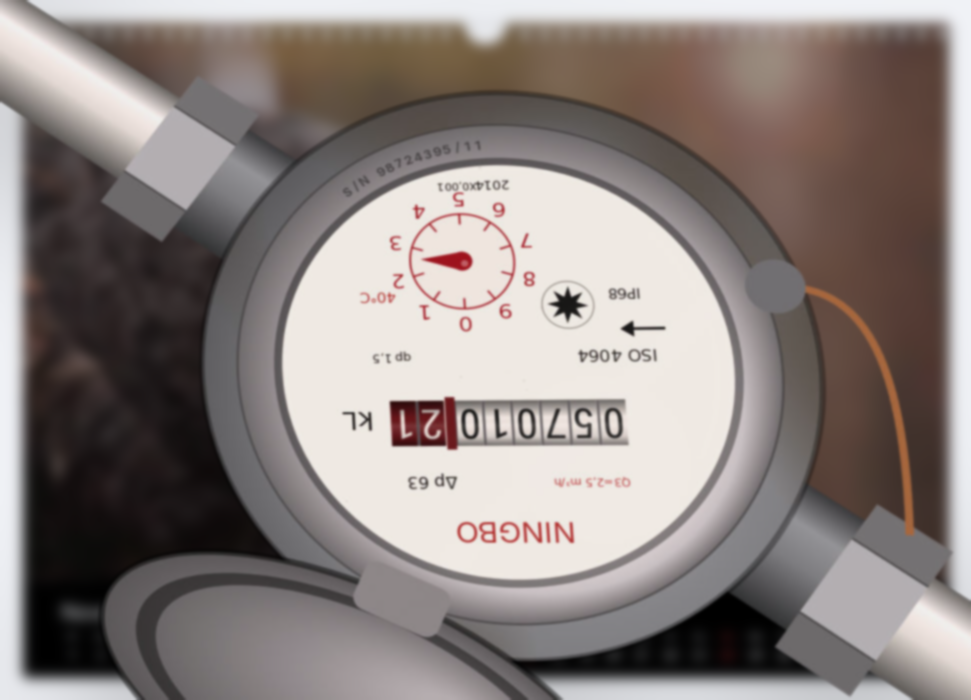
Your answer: 57010.212 kL
